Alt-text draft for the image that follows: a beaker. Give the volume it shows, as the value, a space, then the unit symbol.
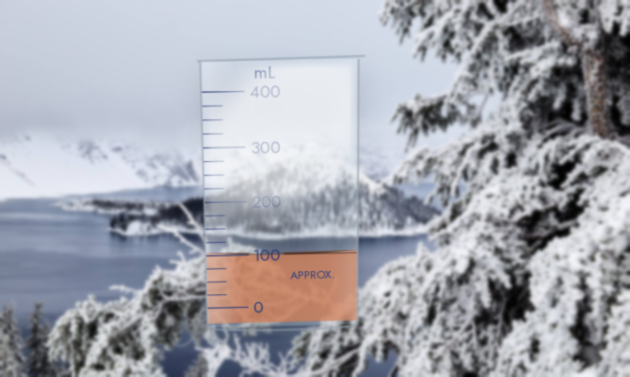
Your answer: 100 mL
